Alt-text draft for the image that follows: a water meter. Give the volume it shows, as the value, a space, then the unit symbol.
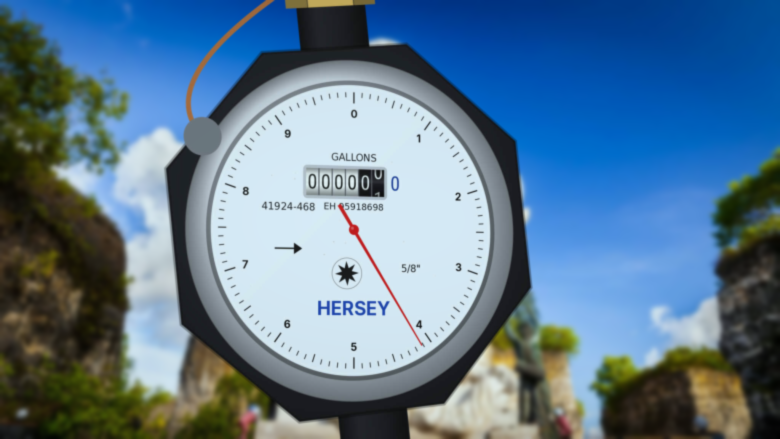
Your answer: 4.1 gal
